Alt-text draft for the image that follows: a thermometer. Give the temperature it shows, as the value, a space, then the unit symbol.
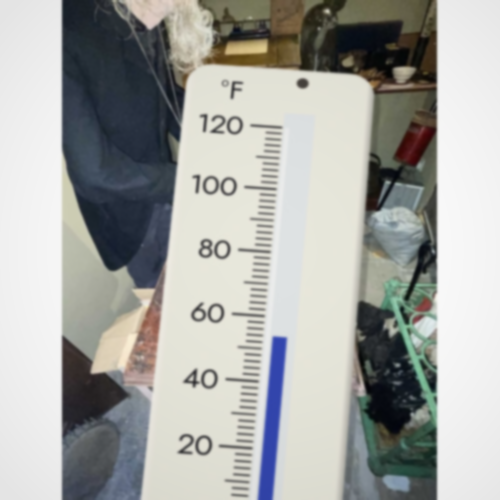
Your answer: 54 °F
